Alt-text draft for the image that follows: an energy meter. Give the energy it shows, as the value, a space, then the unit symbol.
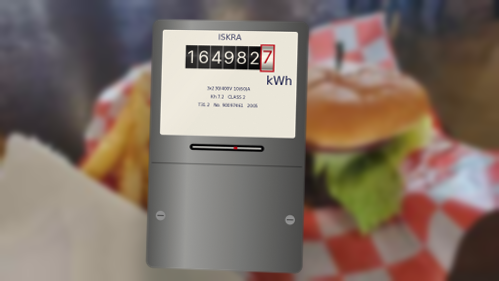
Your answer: 164982.7 kWh
